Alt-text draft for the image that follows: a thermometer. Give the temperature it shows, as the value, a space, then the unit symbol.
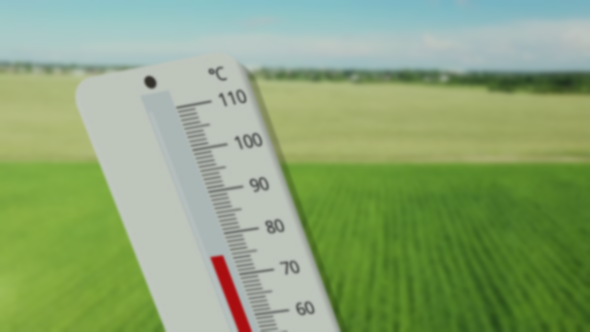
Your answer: 75 °C
